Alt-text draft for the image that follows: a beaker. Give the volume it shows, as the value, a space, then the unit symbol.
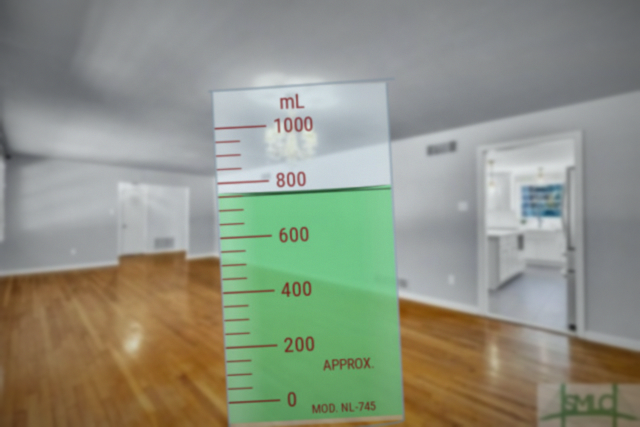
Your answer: 750 mL
